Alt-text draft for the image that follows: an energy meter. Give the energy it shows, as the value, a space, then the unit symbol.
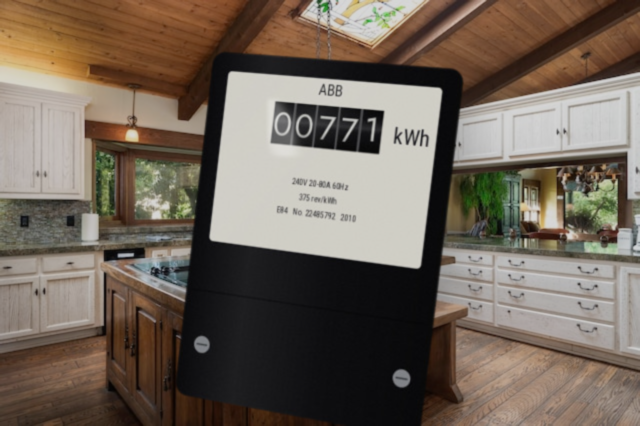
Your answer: 771 kWh
